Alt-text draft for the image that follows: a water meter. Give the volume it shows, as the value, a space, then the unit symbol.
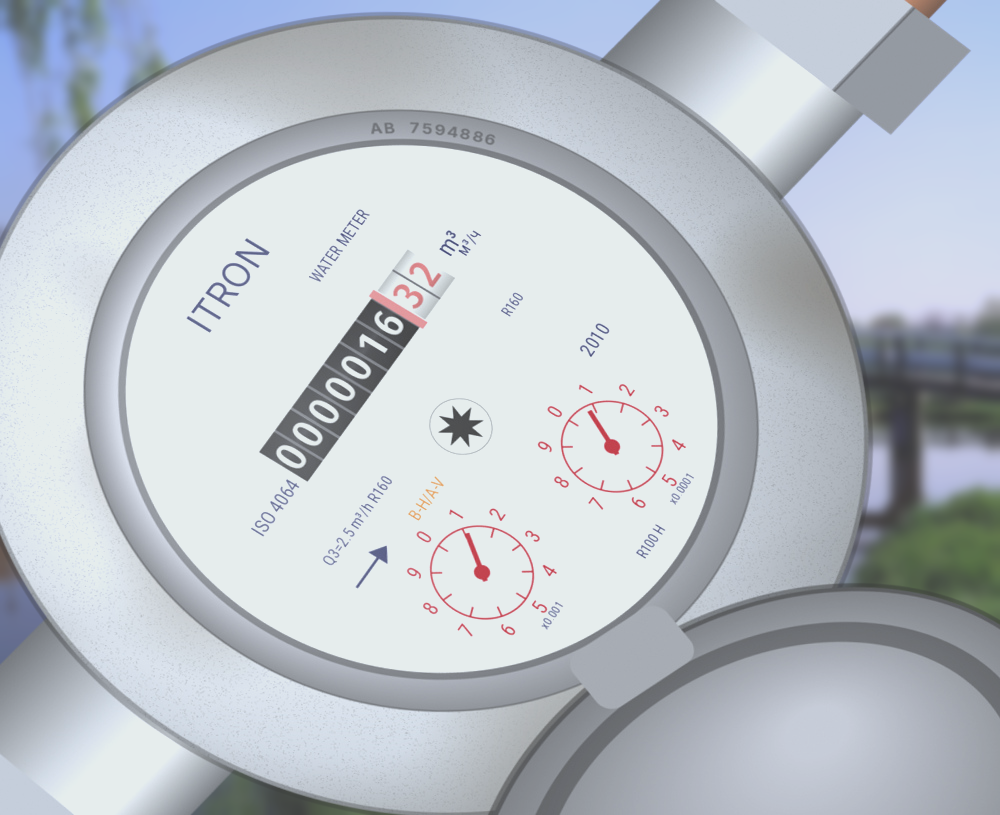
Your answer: 16.3210 m³
